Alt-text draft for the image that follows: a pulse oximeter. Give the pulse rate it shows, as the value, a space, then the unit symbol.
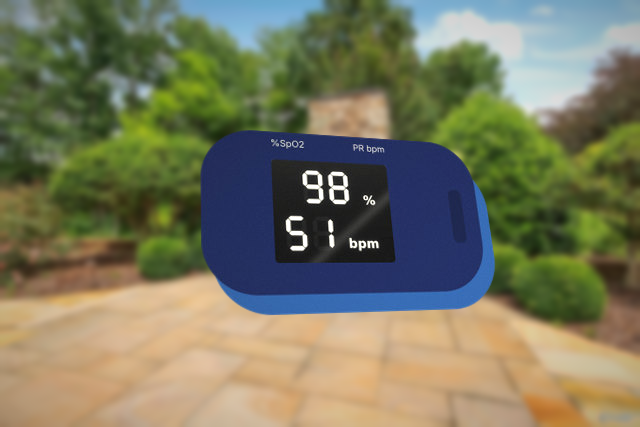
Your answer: 51 bpm
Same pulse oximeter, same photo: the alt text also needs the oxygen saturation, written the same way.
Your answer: 98 %
